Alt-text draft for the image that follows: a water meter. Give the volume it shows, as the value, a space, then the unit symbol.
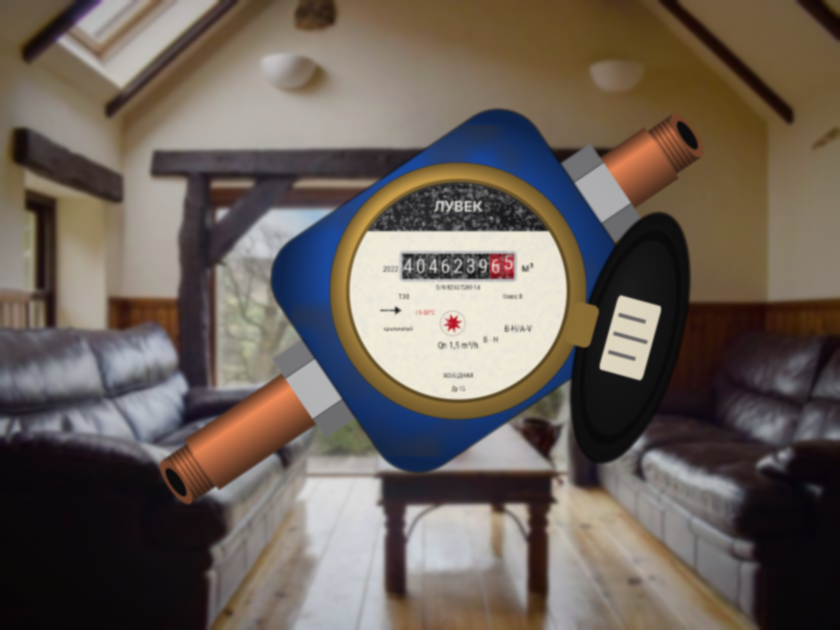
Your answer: 4046239.65 m³
